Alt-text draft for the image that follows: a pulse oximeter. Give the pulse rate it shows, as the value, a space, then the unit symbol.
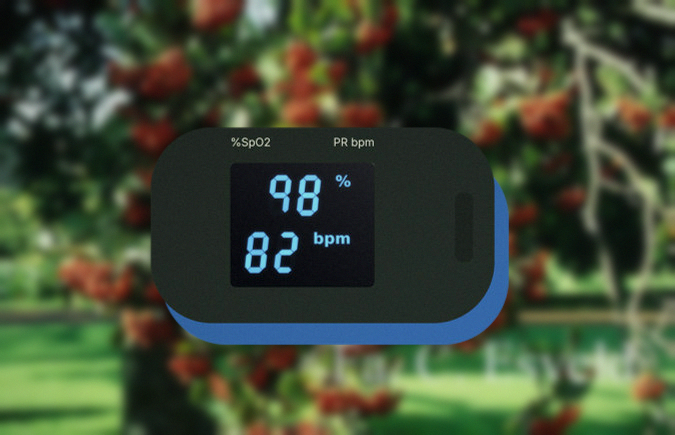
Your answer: 82 bpm
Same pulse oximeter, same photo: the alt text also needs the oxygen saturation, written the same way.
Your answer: 98 %
